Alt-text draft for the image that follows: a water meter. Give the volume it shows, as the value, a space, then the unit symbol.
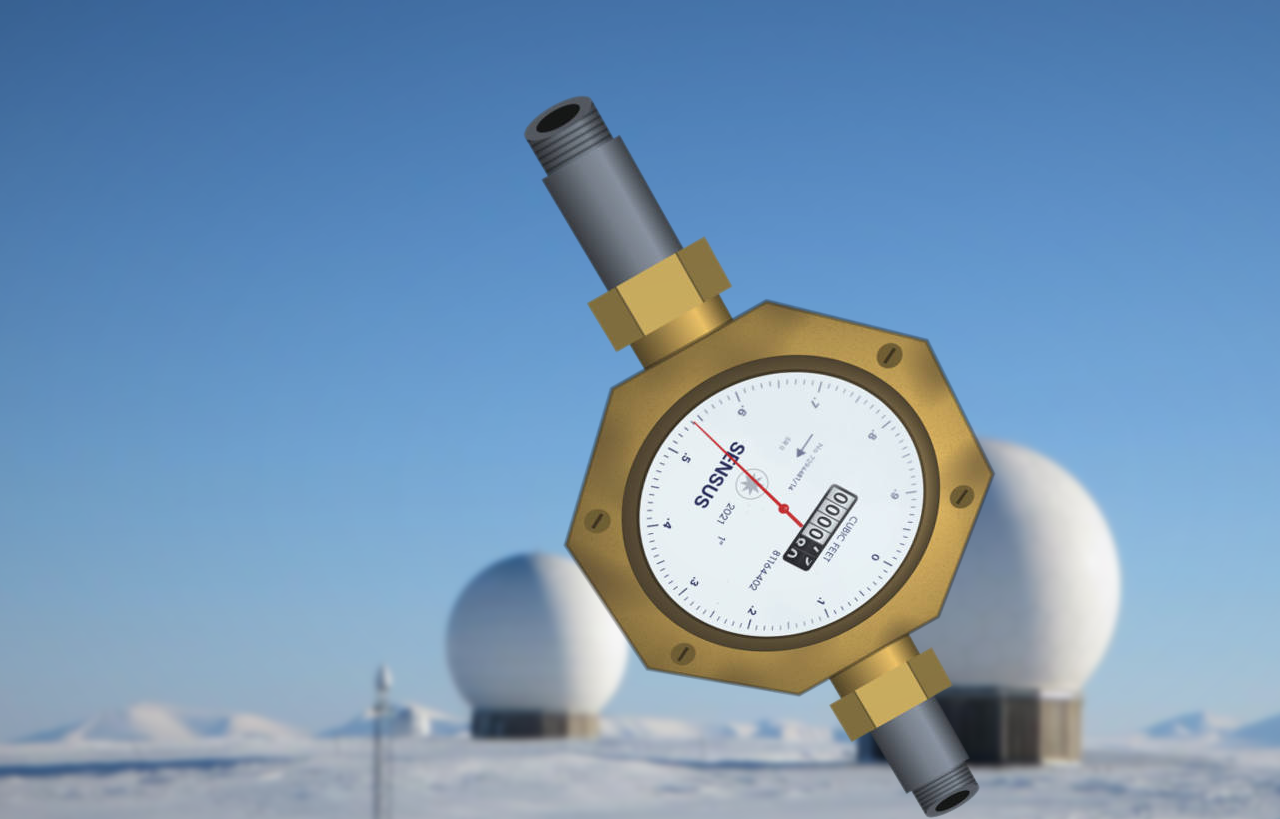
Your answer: 79.54 ft³
